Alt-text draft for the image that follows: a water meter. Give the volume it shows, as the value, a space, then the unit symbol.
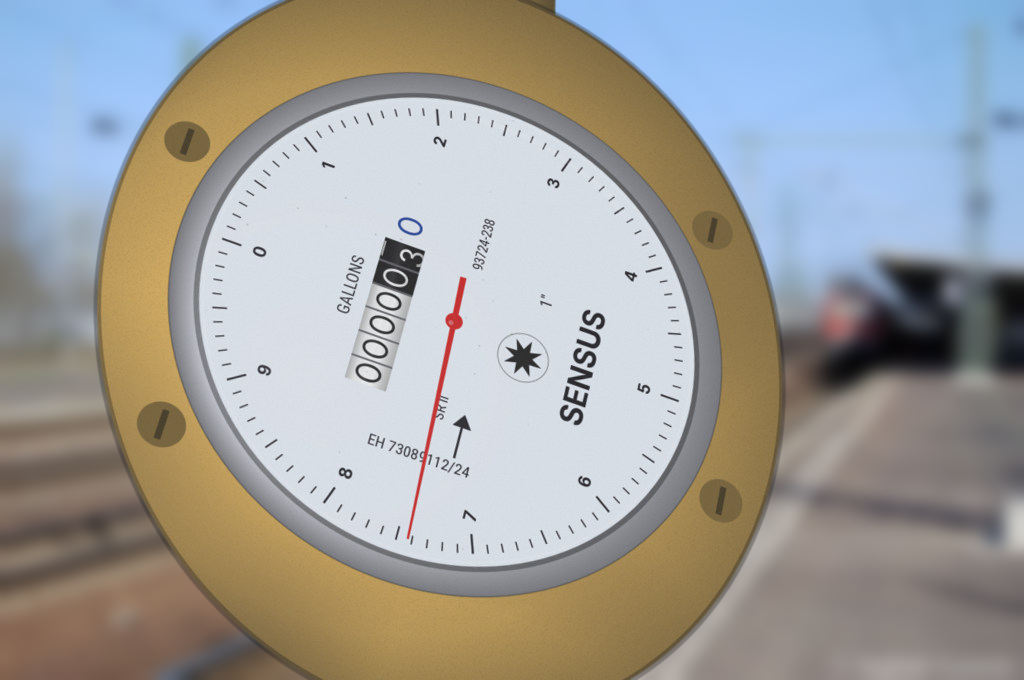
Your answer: 27.4 gal
